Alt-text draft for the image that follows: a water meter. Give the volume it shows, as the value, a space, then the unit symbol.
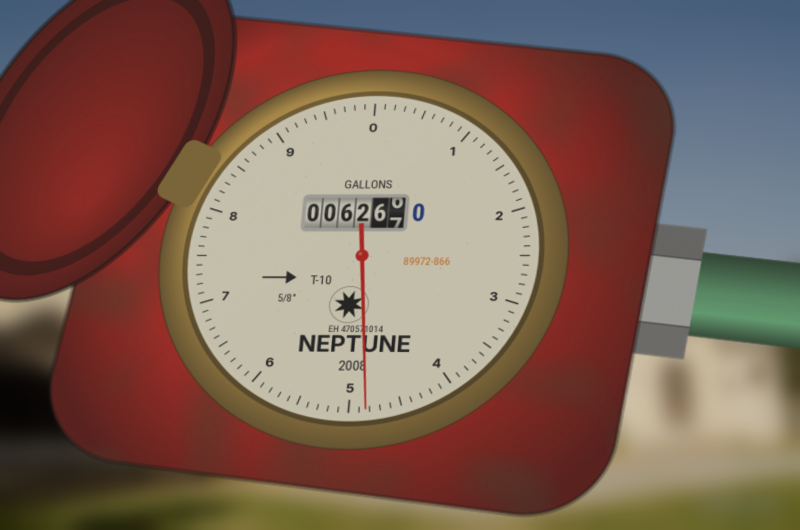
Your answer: 62664.8 gal
